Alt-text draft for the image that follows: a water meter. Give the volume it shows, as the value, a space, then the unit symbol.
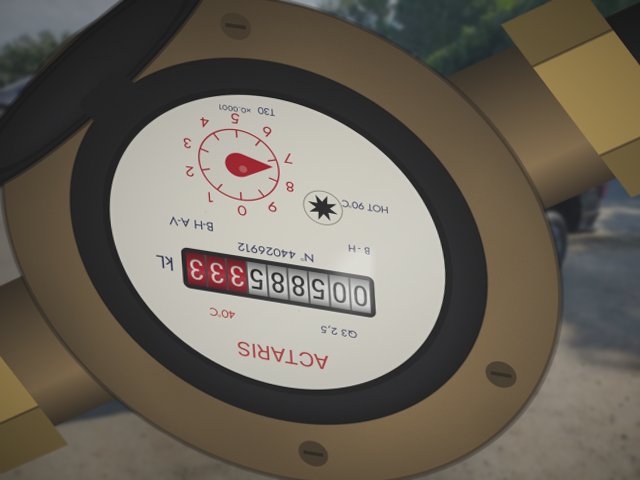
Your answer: 5885.3337 kL
